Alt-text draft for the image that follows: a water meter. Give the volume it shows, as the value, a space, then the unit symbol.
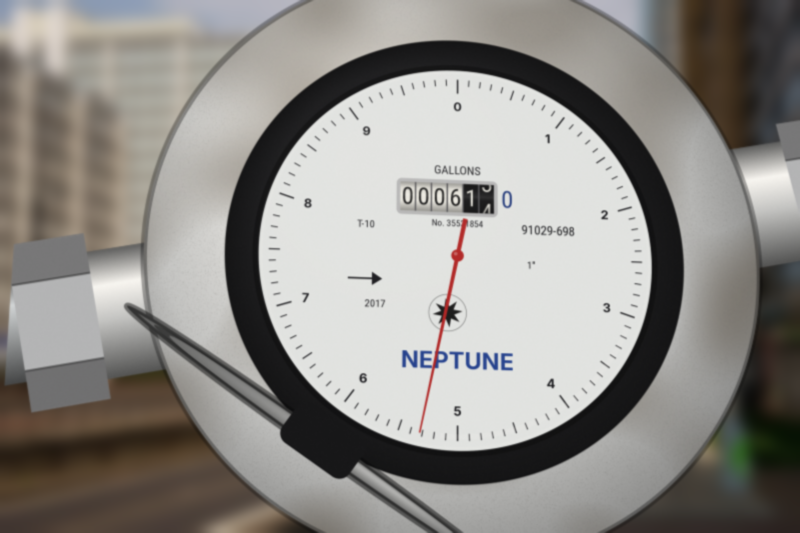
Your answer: 6135.3 gal
